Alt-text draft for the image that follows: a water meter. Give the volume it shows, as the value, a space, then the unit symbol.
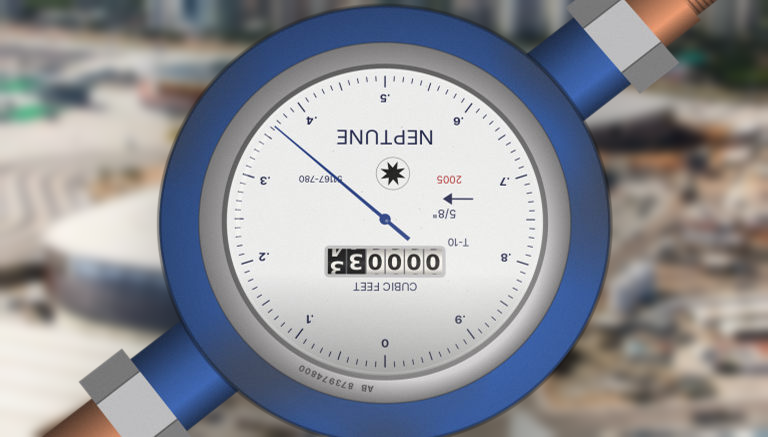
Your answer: 33.36 ft³
